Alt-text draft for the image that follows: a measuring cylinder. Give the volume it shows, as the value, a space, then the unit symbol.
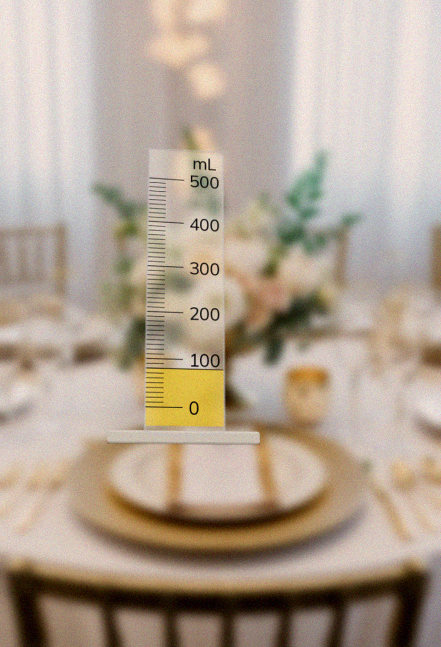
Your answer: 80 mL
